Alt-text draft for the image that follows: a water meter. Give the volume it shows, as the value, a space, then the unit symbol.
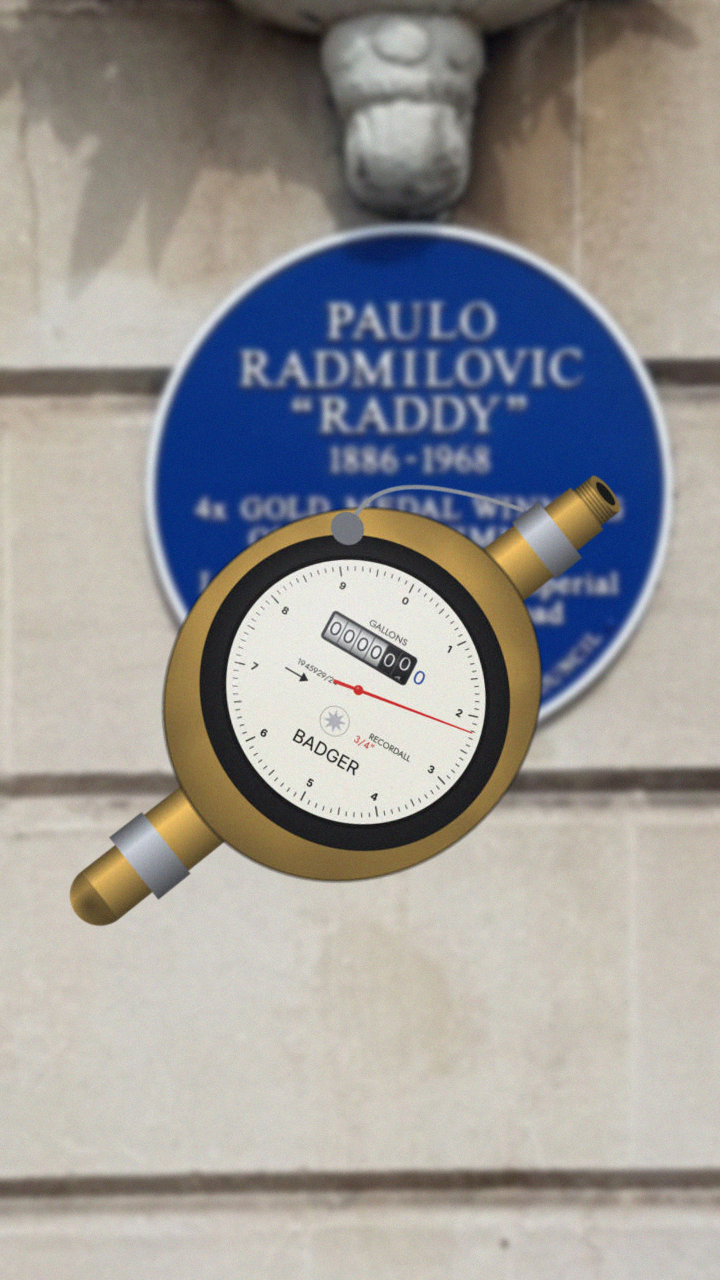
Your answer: 2.2 gal
